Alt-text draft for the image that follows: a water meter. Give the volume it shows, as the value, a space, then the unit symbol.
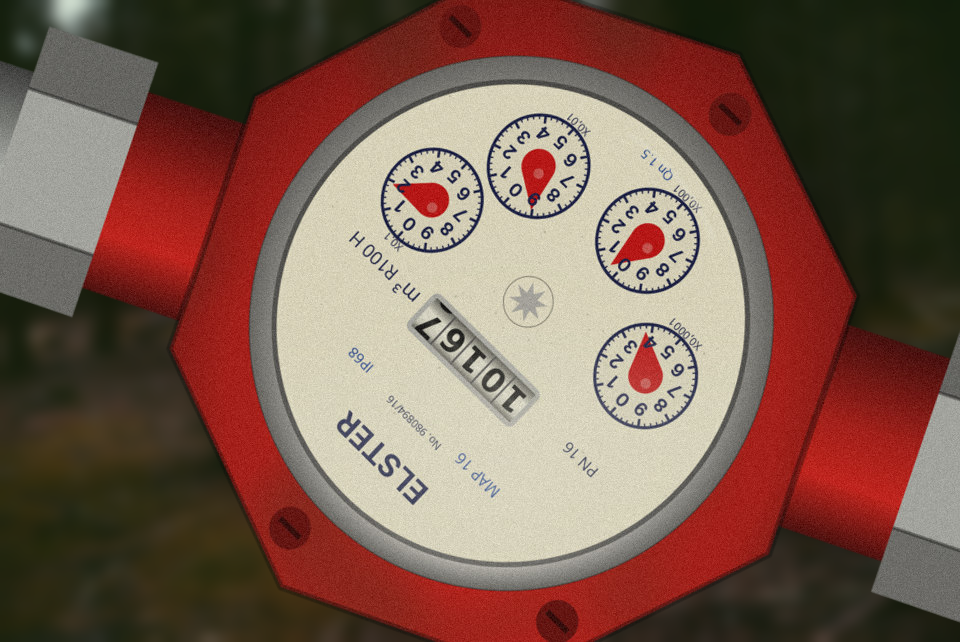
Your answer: 10167.1903 m³
